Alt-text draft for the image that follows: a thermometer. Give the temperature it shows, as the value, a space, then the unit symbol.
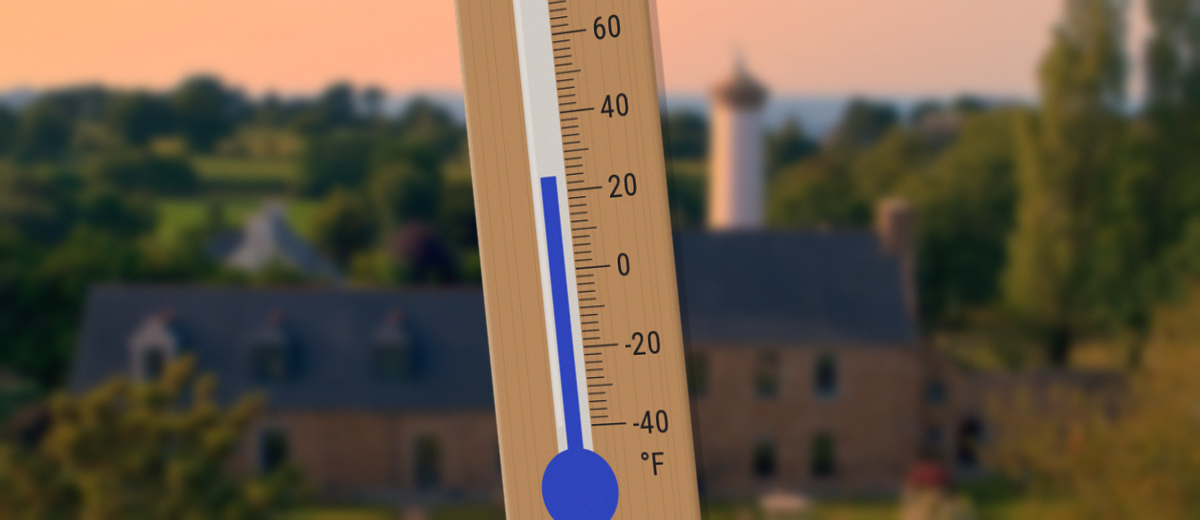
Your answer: 24 °F
